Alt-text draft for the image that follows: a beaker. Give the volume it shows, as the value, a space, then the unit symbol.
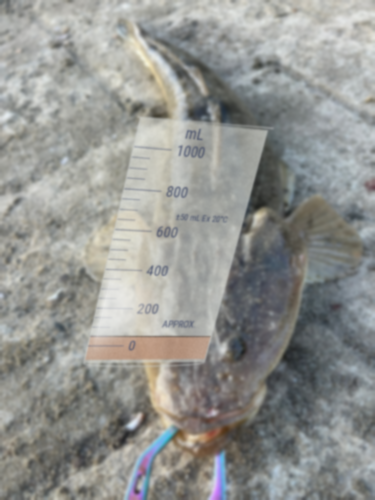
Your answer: 50 mL
